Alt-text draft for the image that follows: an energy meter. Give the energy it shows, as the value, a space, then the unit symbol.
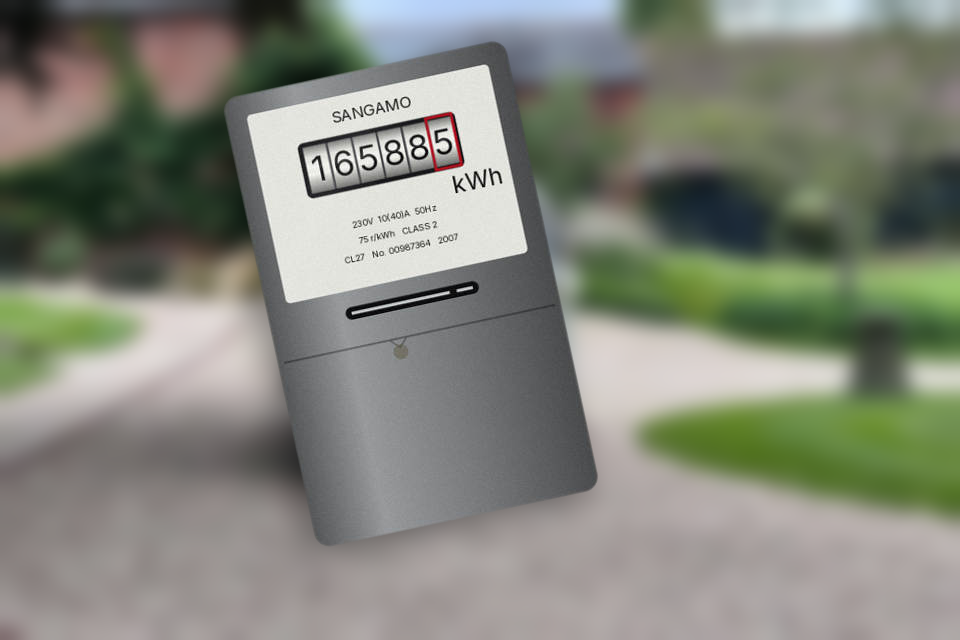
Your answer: 16588.5 kWh
